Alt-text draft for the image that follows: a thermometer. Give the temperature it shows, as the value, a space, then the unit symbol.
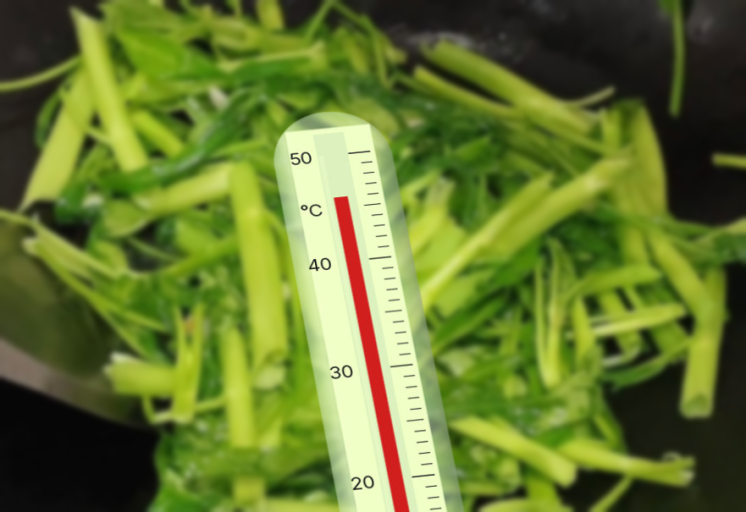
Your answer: 46 °C
